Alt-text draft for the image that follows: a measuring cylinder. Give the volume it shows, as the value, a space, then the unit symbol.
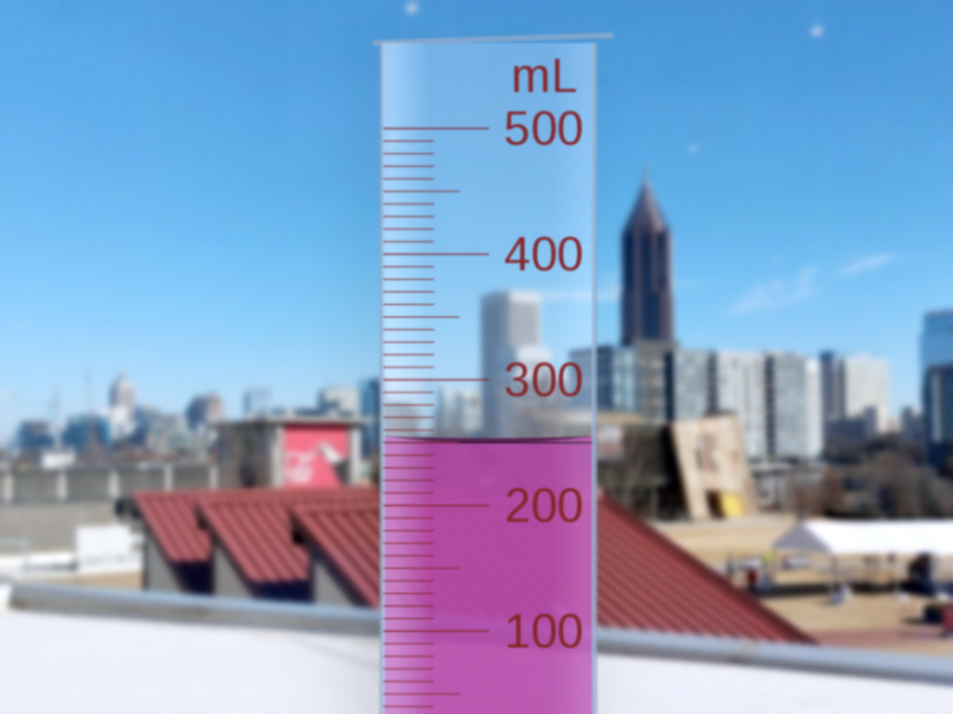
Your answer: 250 mL
